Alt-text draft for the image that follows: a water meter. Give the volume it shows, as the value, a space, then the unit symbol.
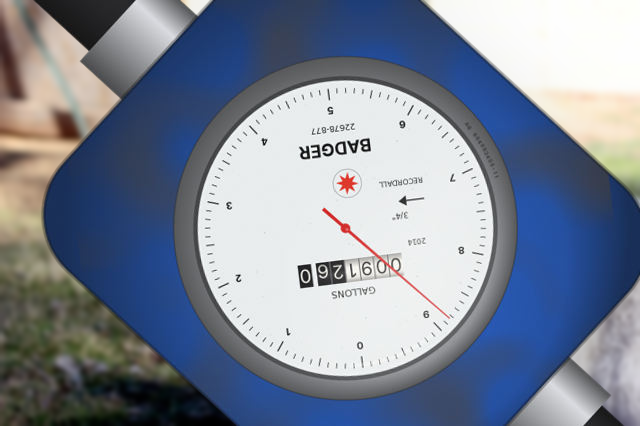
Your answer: 91258.8 gal
